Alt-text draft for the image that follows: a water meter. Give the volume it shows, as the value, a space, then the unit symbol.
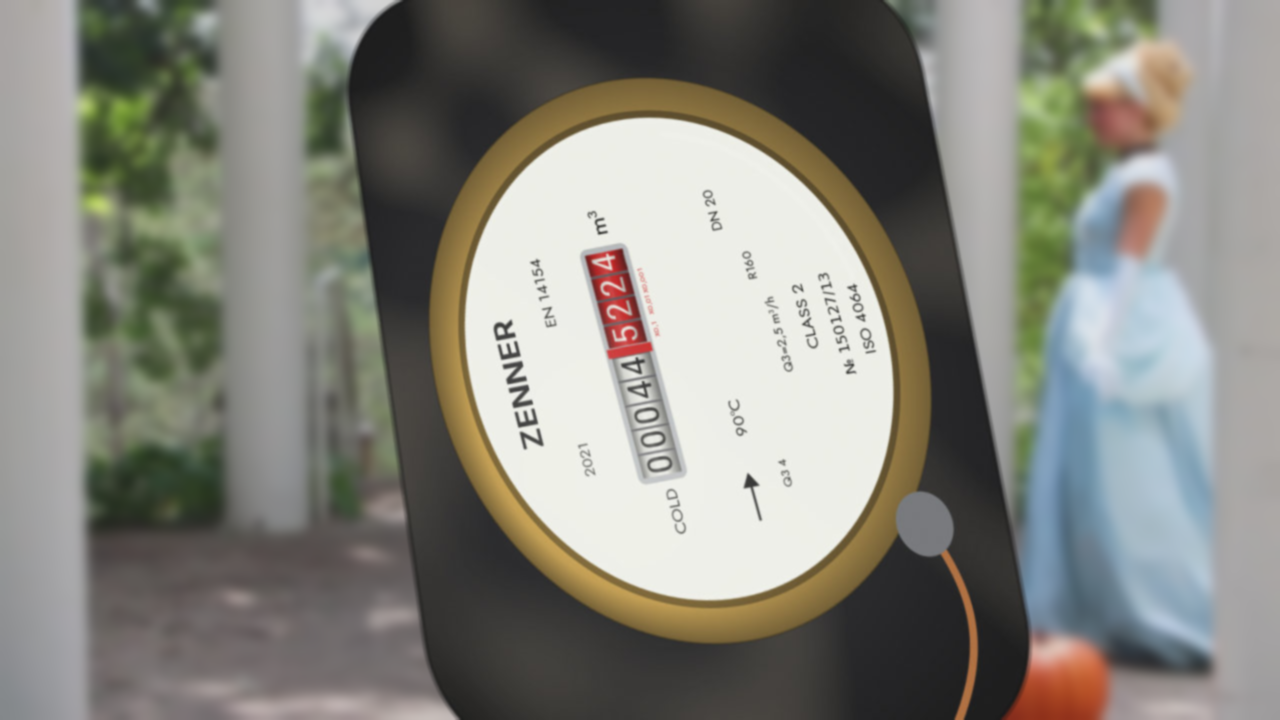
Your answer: 44.5224 m³
